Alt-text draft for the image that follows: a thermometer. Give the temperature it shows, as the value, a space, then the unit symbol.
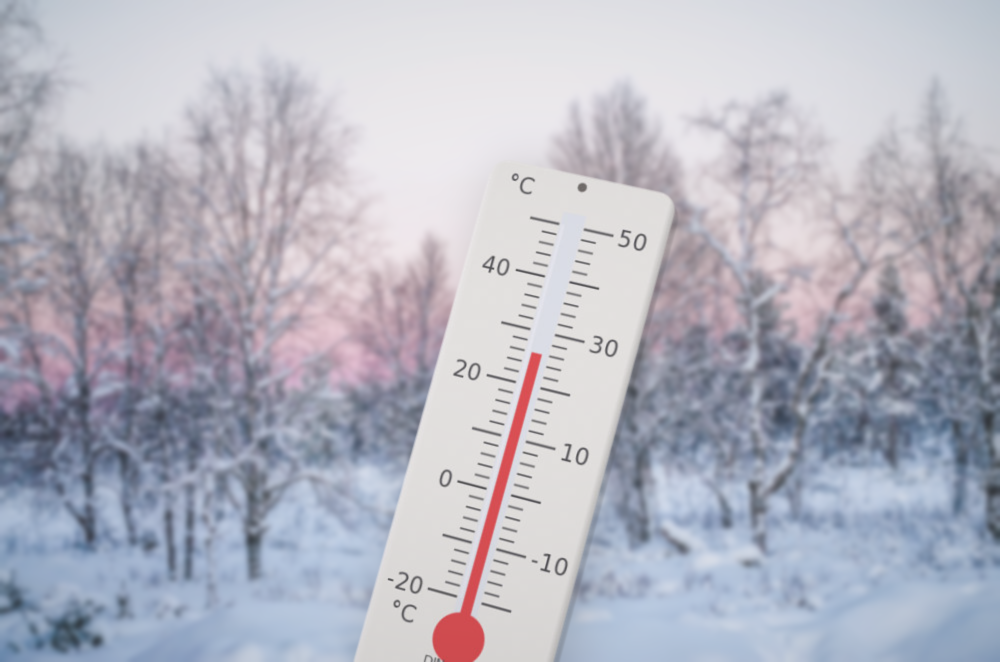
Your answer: 26 °C
